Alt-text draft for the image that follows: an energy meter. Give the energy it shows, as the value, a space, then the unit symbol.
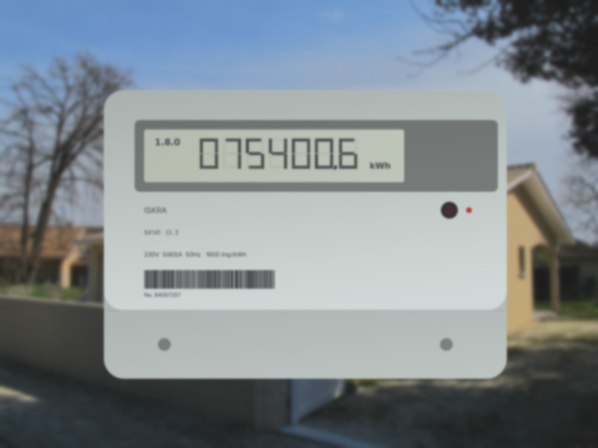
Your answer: 75400.6 kWh
